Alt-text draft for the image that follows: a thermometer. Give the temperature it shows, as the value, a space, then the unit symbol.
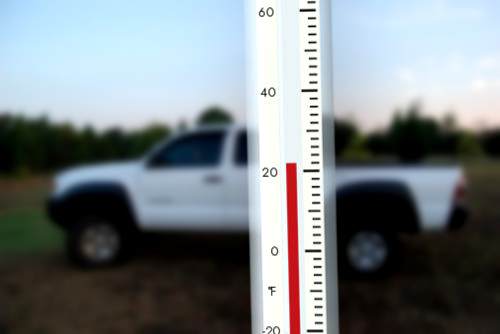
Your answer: 22 °F
